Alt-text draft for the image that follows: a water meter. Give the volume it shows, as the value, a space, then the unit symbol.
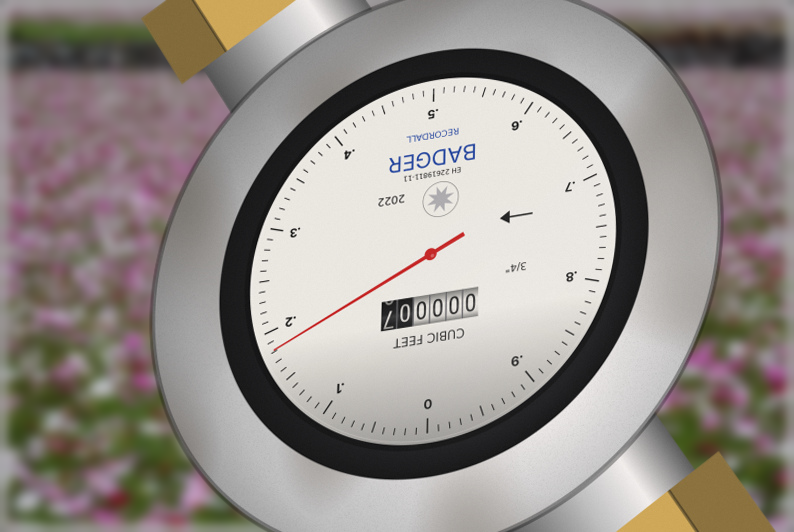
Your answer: 7.18 ft³
